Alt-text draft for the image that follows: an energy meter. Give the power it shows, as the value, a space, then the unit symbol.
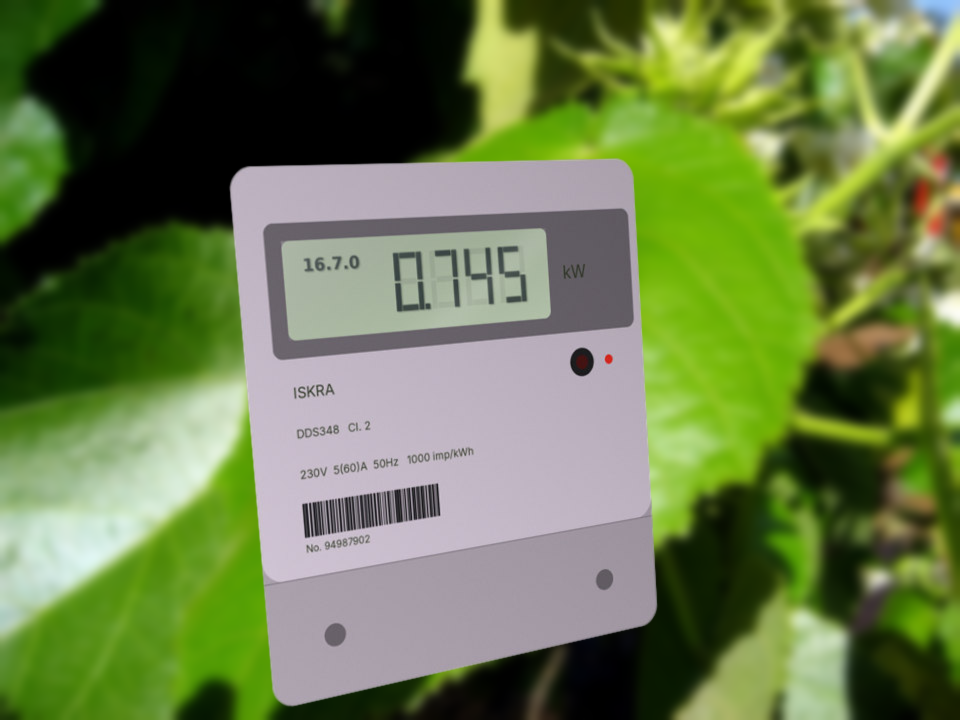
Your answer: 0.745 kW
